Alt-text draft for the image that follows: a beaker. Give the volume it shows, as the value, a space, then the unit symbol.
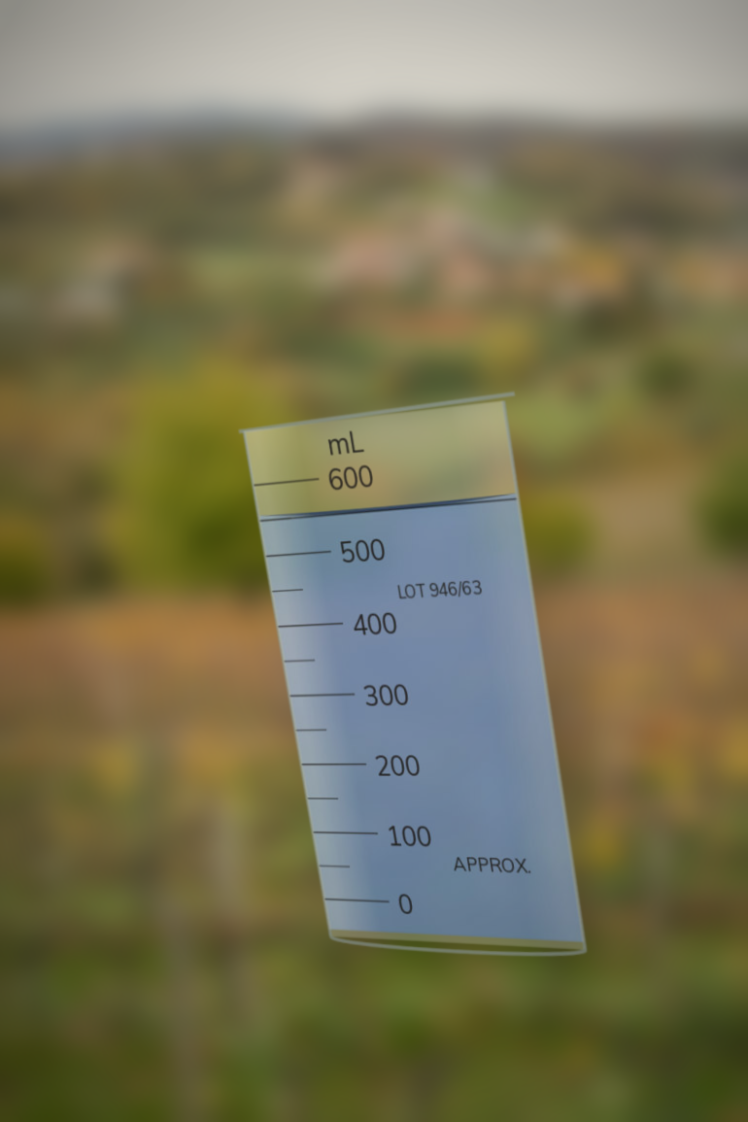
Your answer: 550 mL
